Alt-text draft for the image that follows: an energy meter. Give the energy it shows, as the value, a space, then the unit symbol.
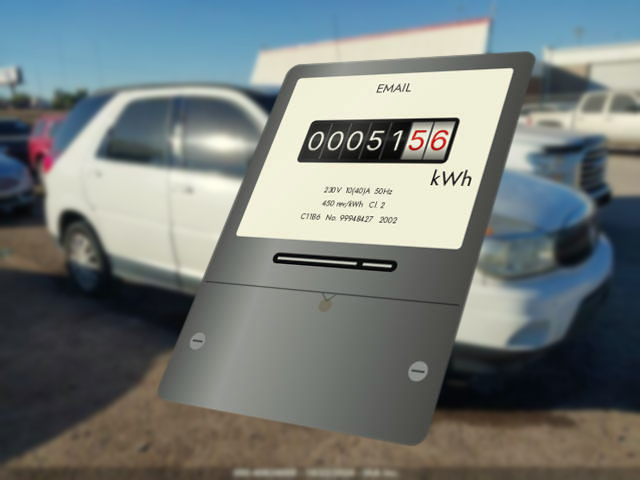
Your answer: 51.56 kWh
